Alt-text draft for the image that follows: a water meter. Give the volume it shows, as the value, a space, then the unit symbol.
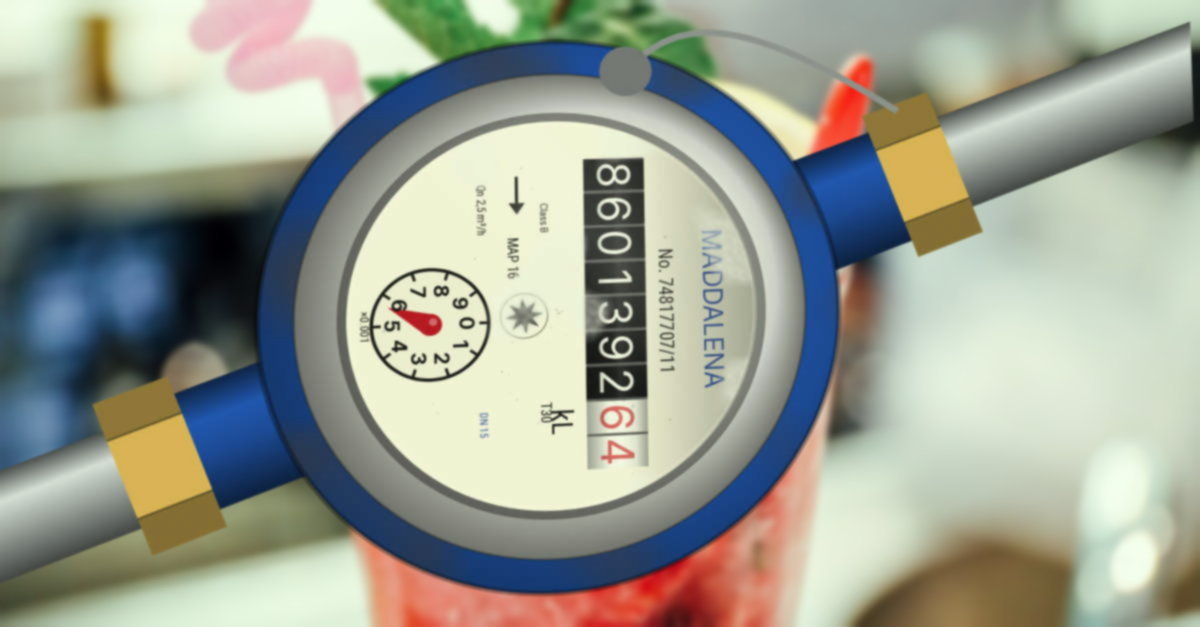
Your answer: 8601392.645 kL
